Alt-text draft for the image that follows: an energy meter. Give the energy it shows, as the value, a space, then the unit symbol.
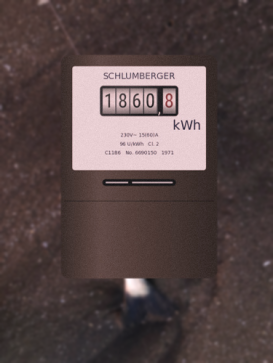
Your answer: 1860.8 kWh
